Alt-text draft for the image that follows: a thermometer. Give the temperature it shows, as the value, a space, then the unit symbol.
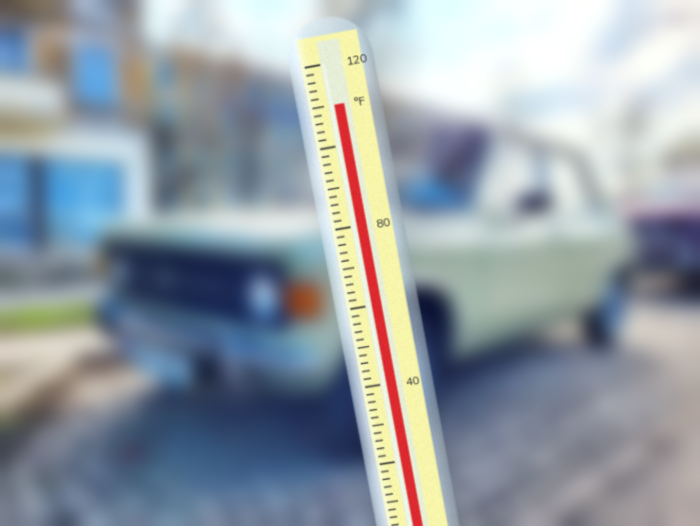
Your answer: 110 °F
